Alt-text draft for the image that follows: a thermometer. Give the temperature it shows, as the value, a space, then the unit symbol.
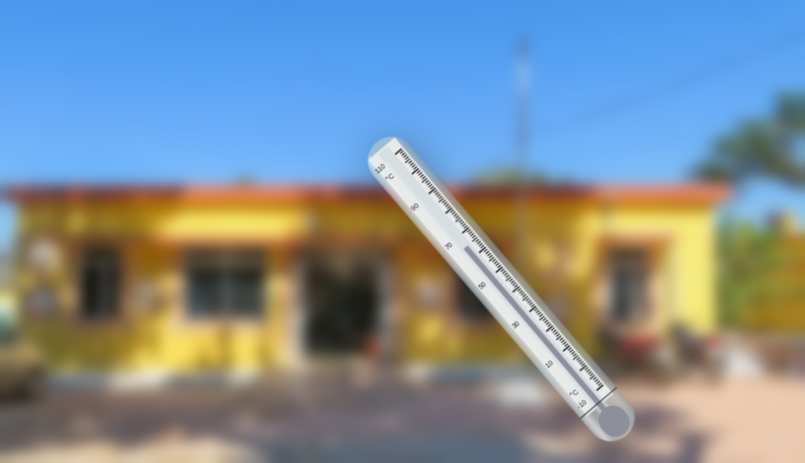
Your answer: 65 °C
